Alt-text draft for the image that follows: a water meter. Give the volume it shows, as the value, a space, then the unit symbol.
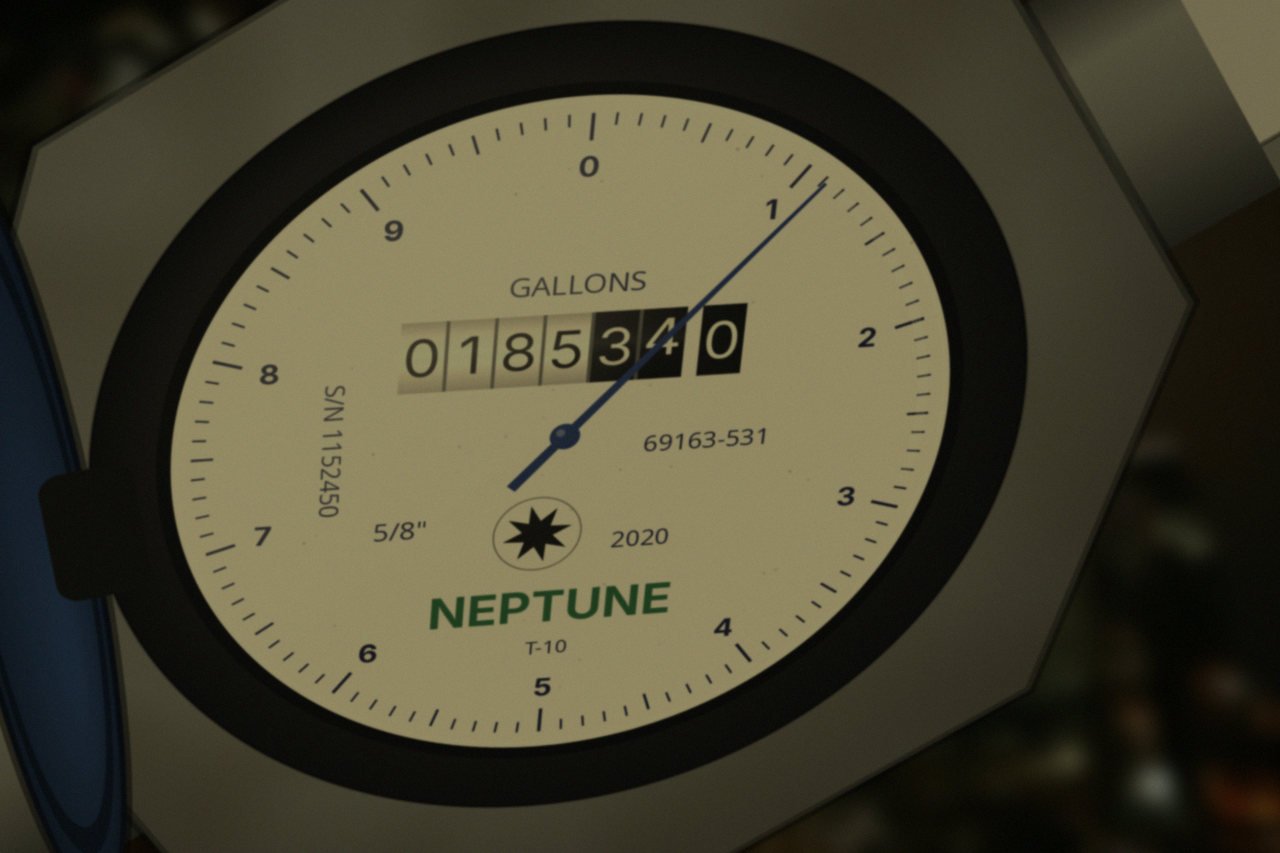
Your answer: 185341.1 gal
